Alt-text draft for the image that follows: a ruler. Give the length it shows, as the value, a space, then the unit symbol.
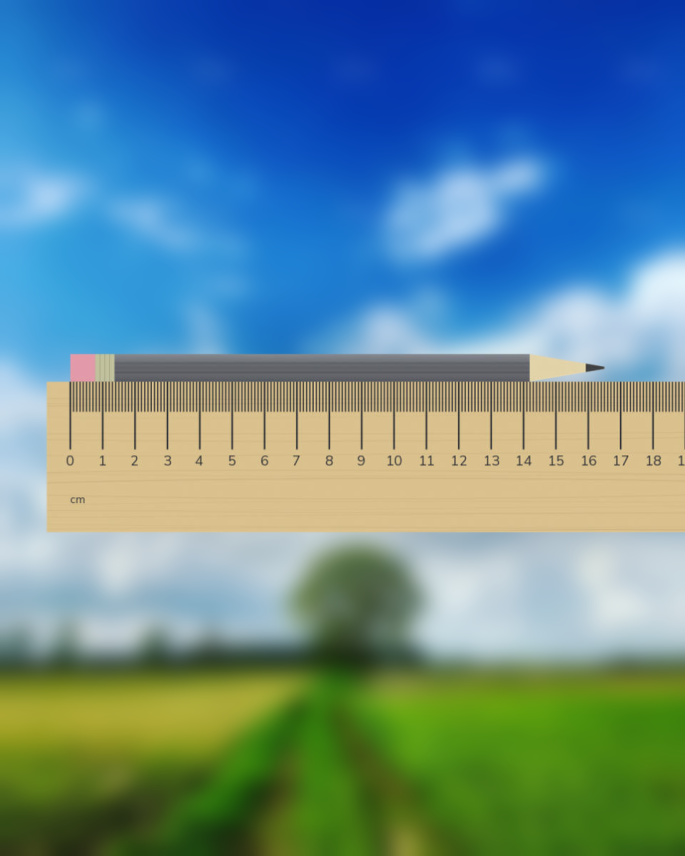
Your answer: 16.5 cm
